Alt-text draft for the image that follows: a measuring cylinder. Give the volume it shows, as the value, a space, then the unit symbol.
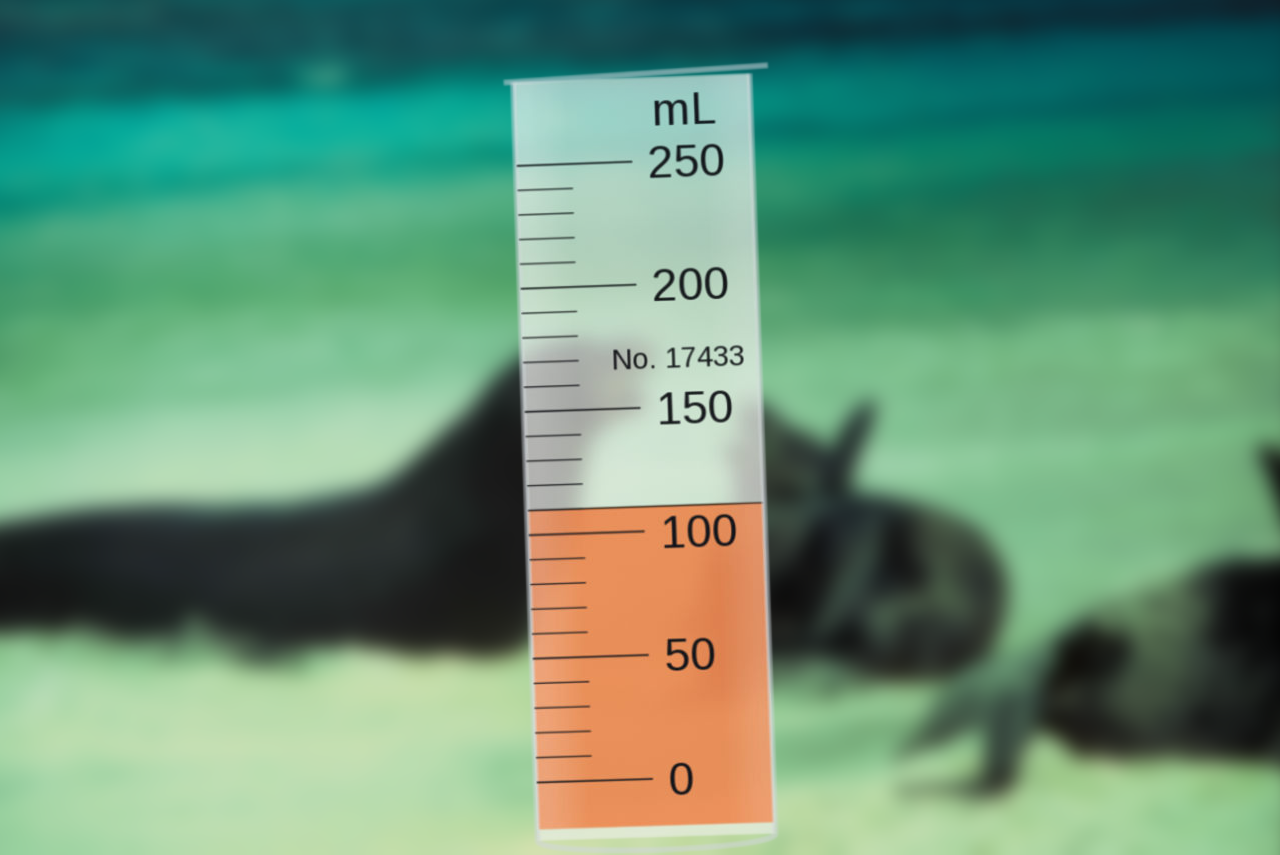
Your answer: 110 mL
